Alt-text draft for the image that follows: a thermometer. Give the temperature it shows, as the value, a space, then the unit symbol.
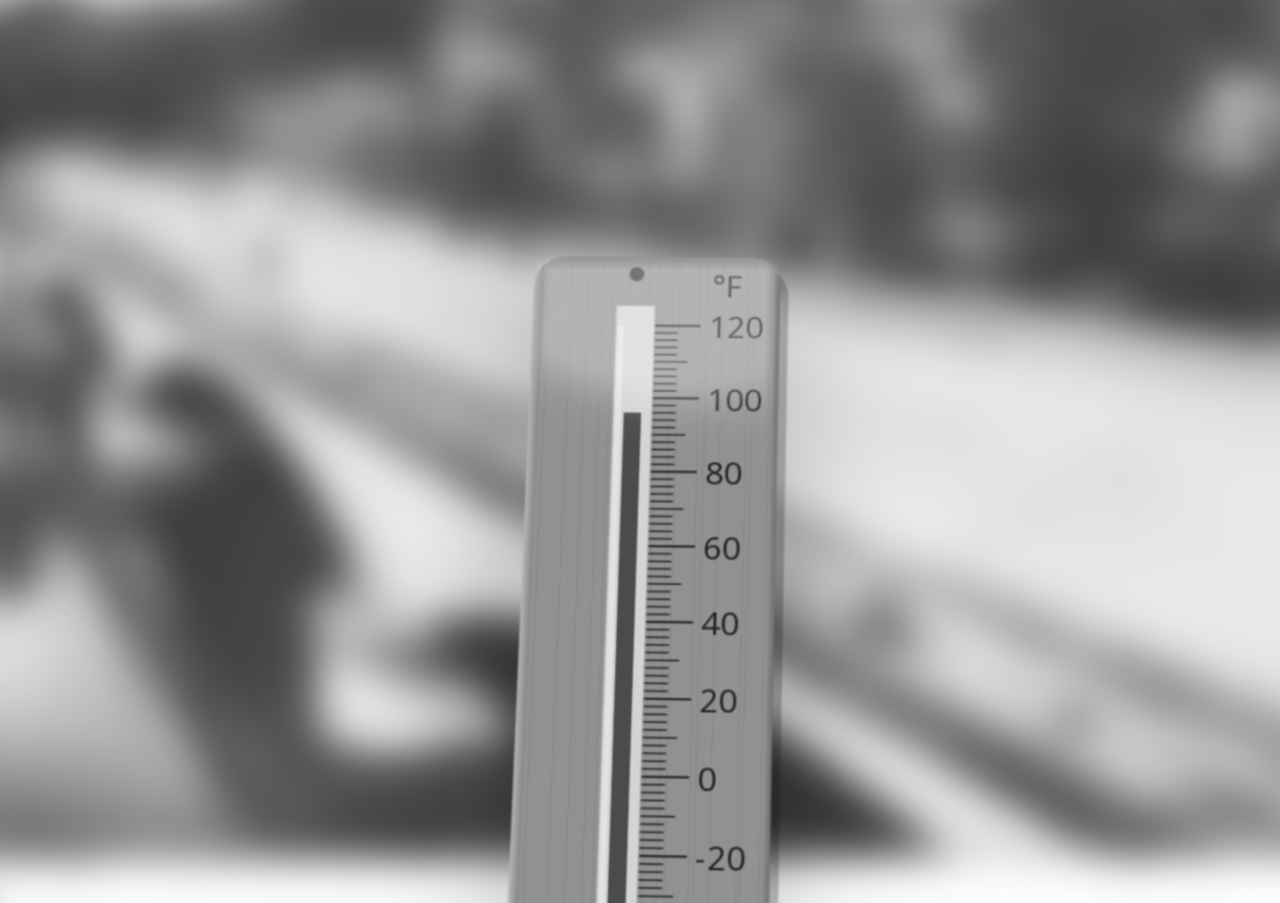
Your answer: 96 °F
